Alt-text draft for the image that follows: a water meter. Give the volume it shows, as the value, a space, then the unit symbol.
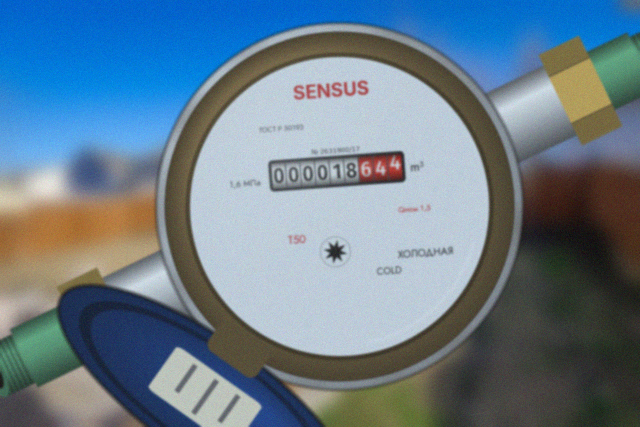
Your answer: 18.644 m³
